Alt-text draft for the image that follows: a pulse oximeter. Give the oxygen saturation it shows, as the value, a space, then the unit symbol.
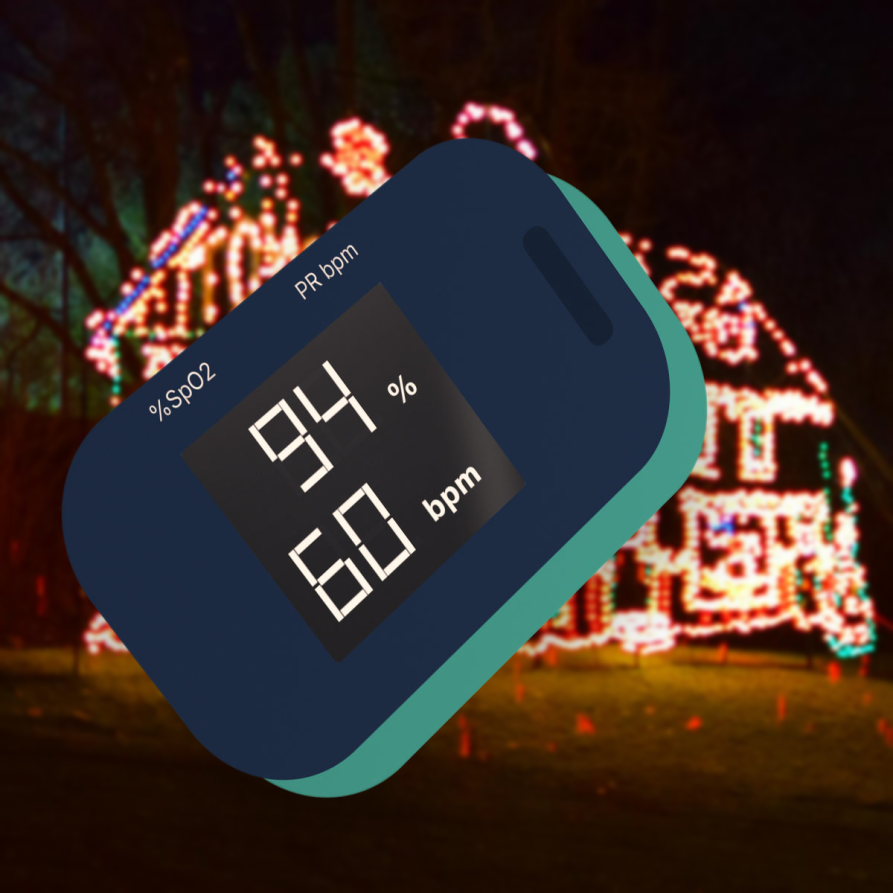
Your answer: 94 %
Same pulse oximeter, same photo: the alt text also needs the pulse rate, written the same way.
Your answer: 60 bpm
